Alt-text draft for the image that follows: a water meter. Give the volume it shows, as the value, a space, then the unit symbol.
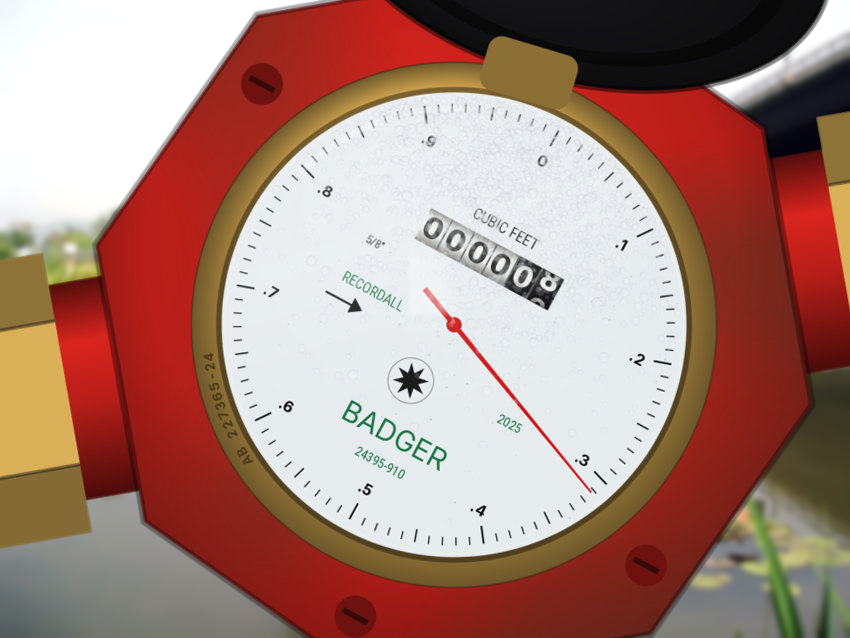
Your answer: 8.31 ft³
